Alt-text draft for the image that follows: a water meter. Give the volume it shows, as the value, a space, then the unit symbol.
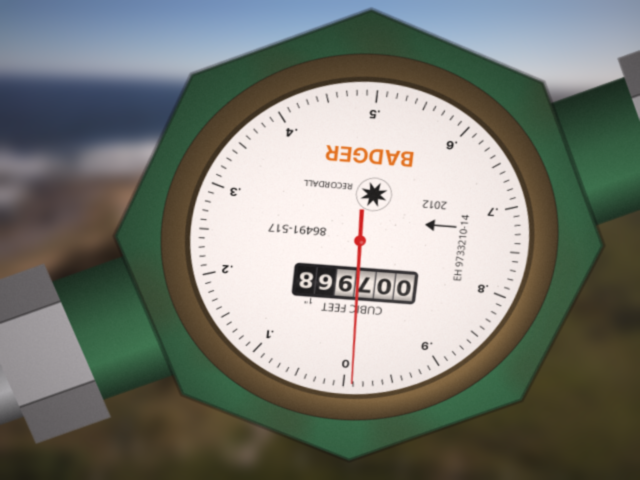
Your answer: 7967.99 ft³
